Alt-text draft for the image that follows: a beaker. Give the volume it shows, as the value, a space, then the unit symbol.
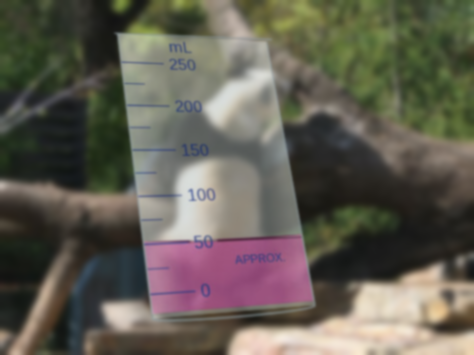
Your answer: 50 mL
